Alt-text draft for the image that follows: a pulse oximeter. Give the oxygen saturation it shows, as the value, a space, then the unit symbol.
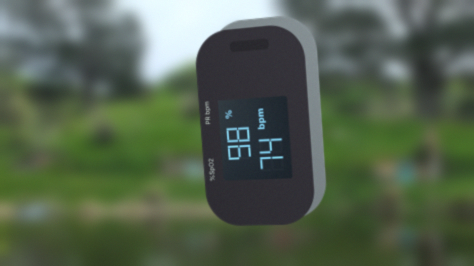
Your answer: 98 %
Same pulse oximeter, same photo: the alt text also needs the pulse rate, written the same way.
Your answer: 74 bpm
